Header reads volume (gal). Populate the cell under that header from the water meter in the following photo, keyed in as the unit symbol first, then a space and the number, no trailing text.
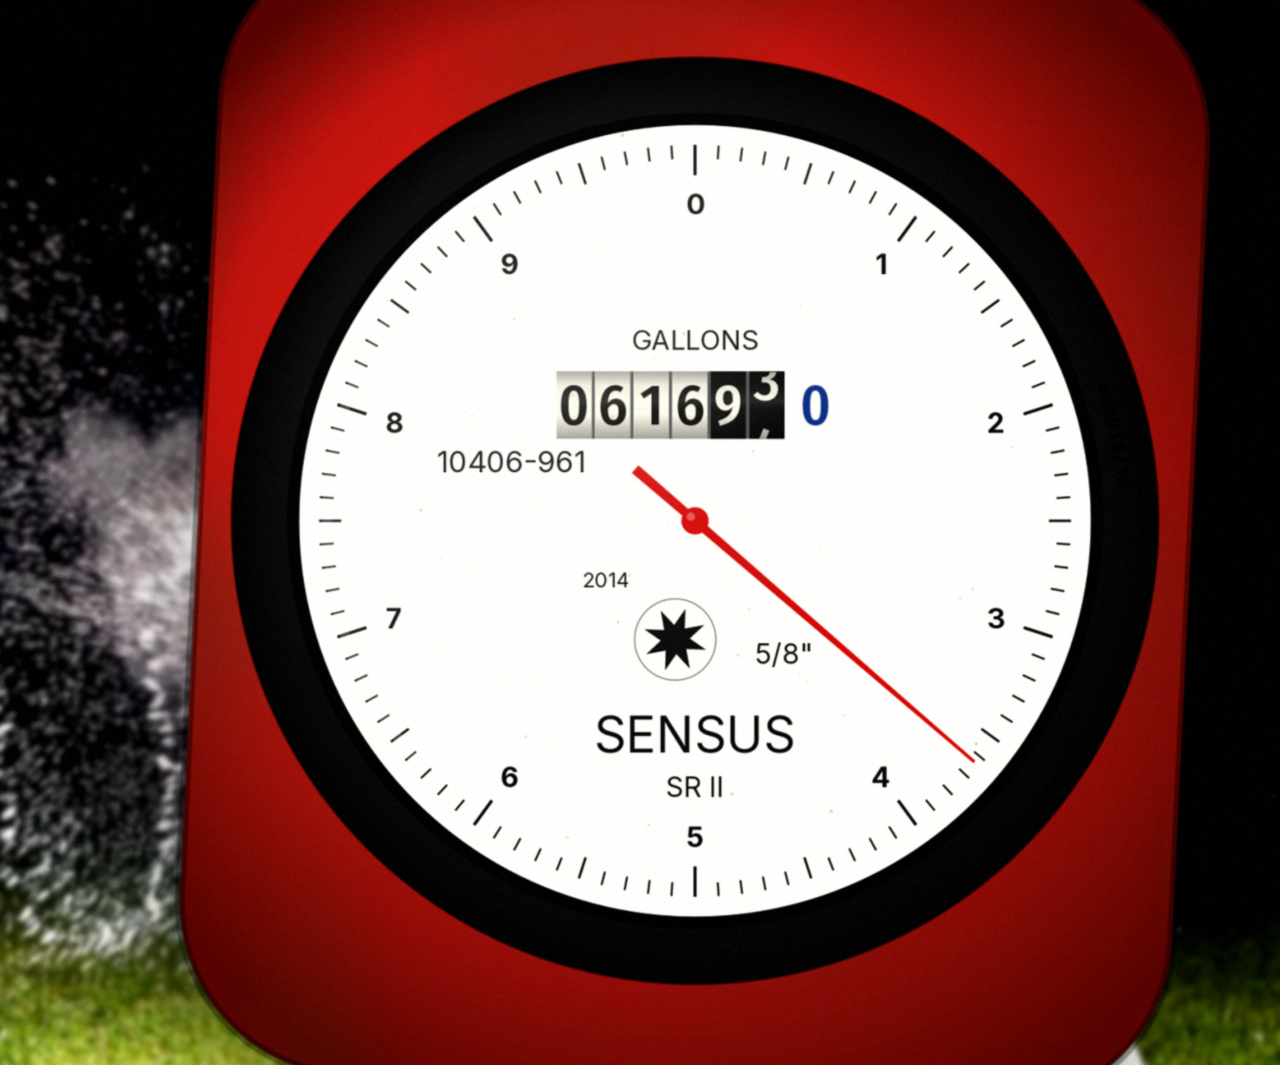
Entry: gal 616933.6
